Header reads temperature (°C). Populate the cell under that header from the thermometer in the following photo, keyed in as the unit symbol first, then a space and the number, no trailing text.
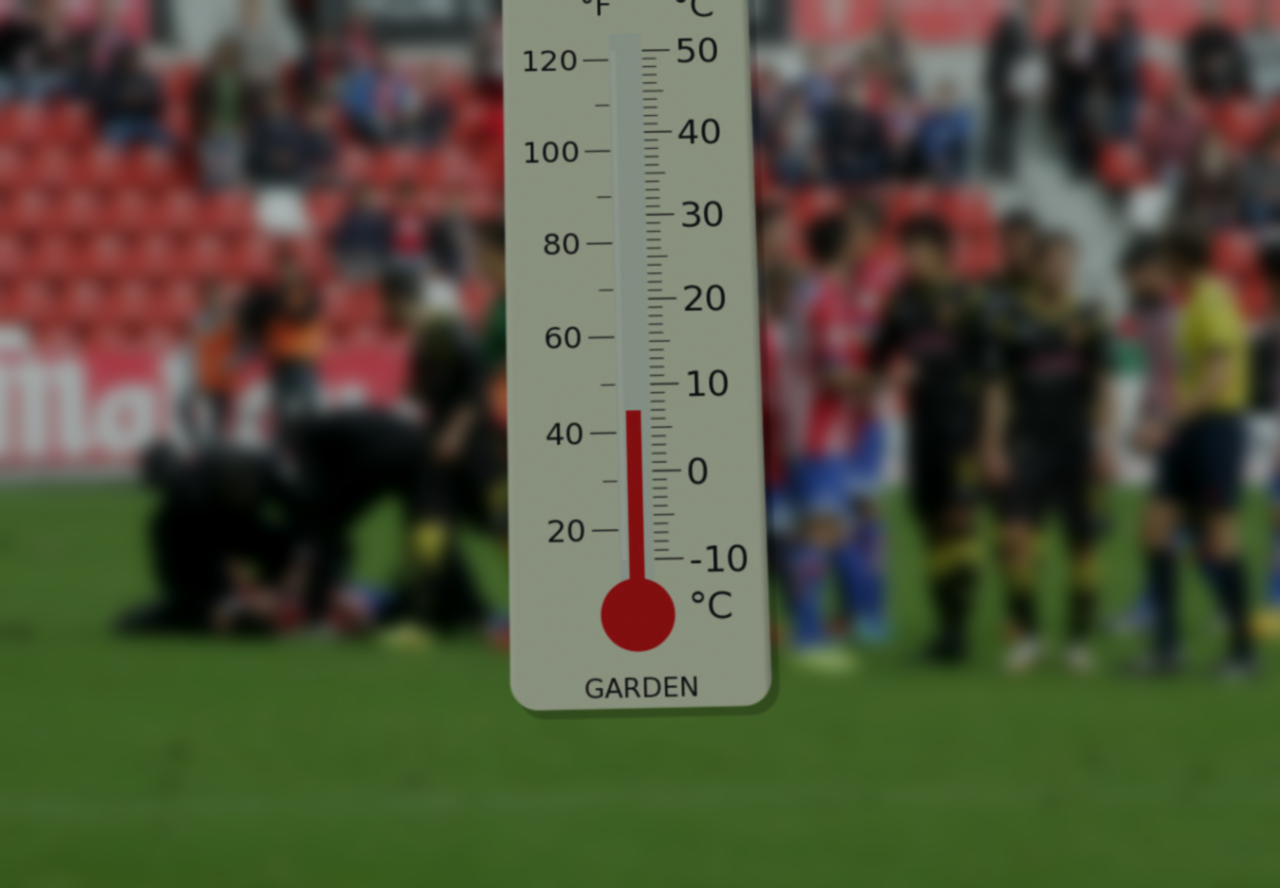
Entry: °C 7
